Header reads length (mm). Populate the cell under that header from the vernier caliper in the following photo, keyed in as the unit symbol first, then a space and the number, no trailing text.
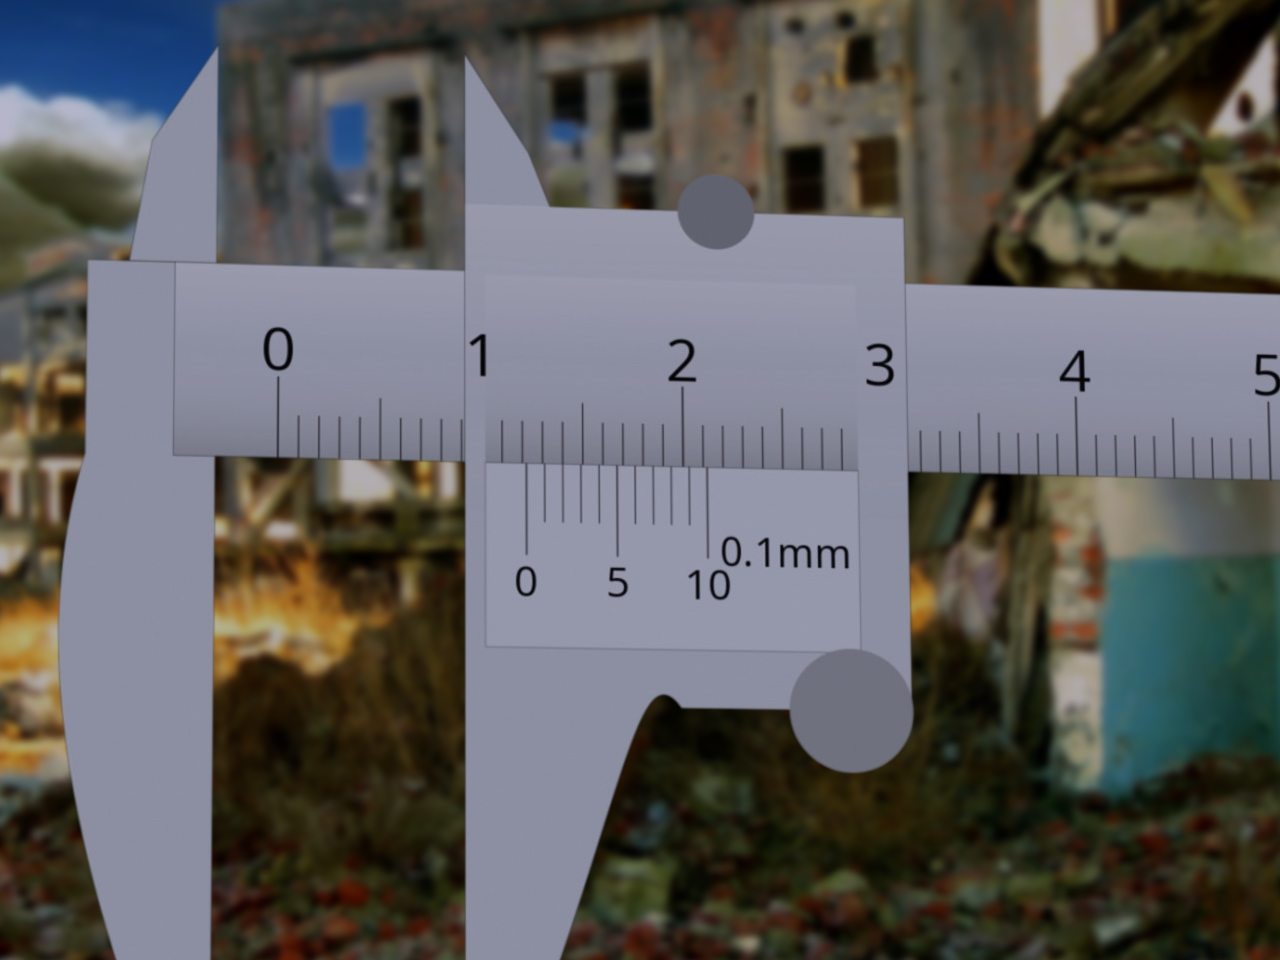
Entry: mm 12.2
